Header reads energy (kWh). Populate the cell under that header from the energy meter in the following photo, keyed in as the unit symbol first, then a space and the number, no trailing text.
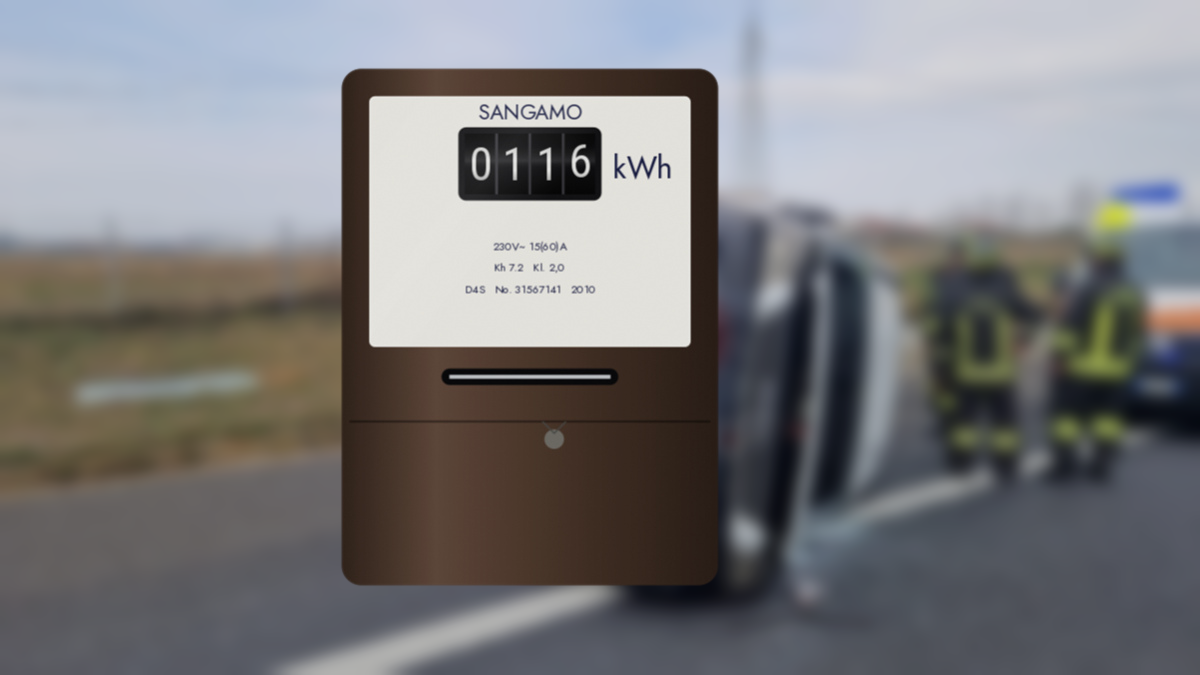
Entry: kWh 116
